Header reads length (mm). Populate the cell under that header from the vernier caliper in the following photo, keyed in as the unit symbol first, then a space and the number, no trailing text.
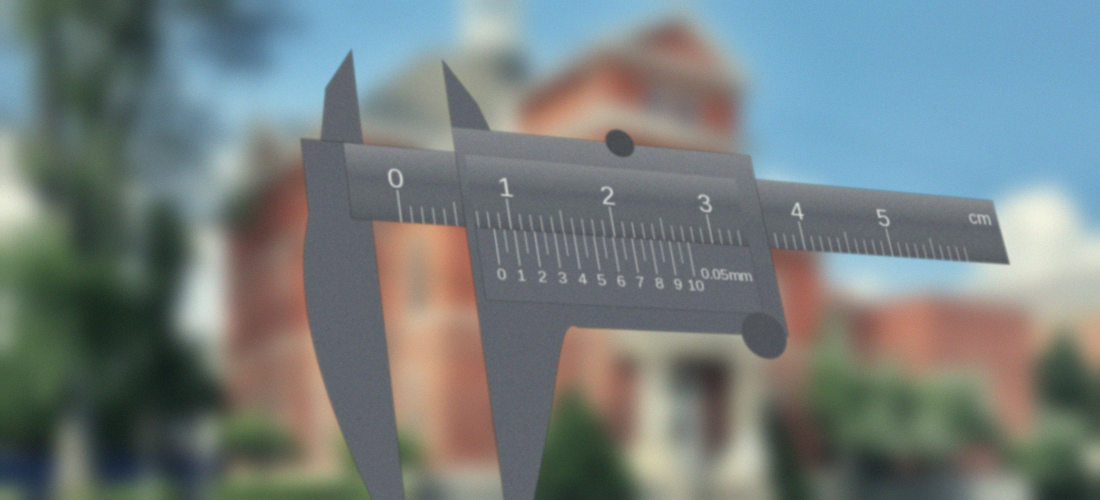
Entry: mm 8.4
